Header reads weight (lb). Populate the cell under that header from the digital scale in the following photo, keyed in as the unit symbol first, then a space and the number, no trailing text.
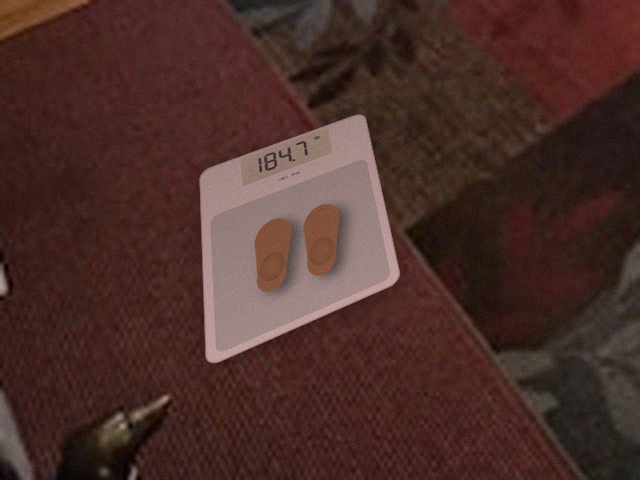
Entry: lb 184.7
